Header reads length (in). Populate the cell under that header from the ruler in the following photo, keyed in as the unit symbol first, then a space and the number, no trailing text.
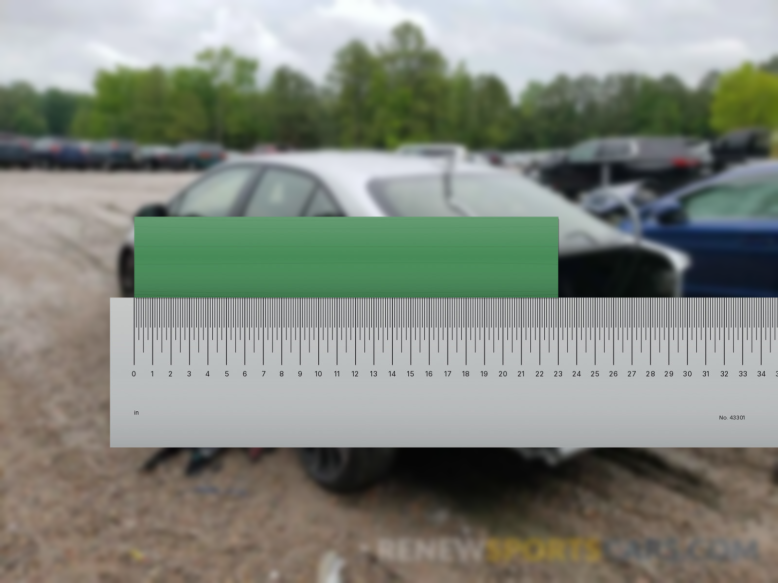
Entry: in 23
